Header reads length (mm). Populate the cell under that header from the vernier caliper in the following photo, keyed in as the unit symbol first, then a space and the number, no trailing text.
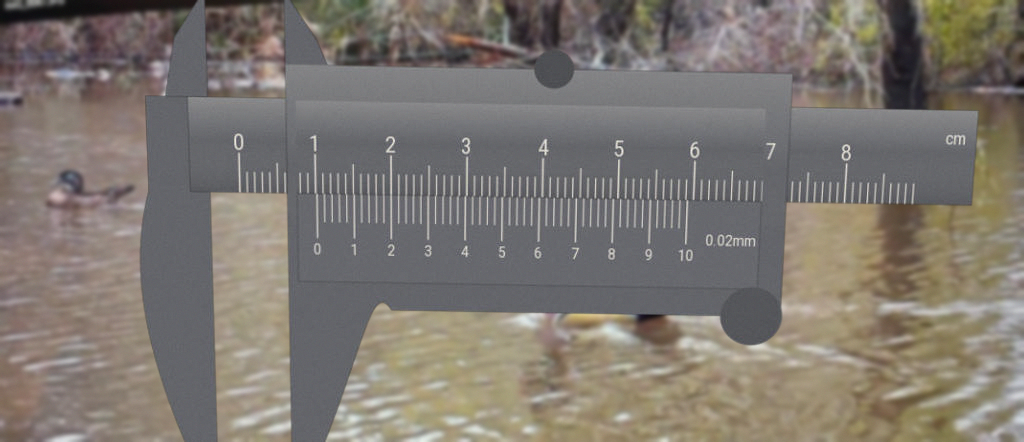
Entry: mm 10.2
